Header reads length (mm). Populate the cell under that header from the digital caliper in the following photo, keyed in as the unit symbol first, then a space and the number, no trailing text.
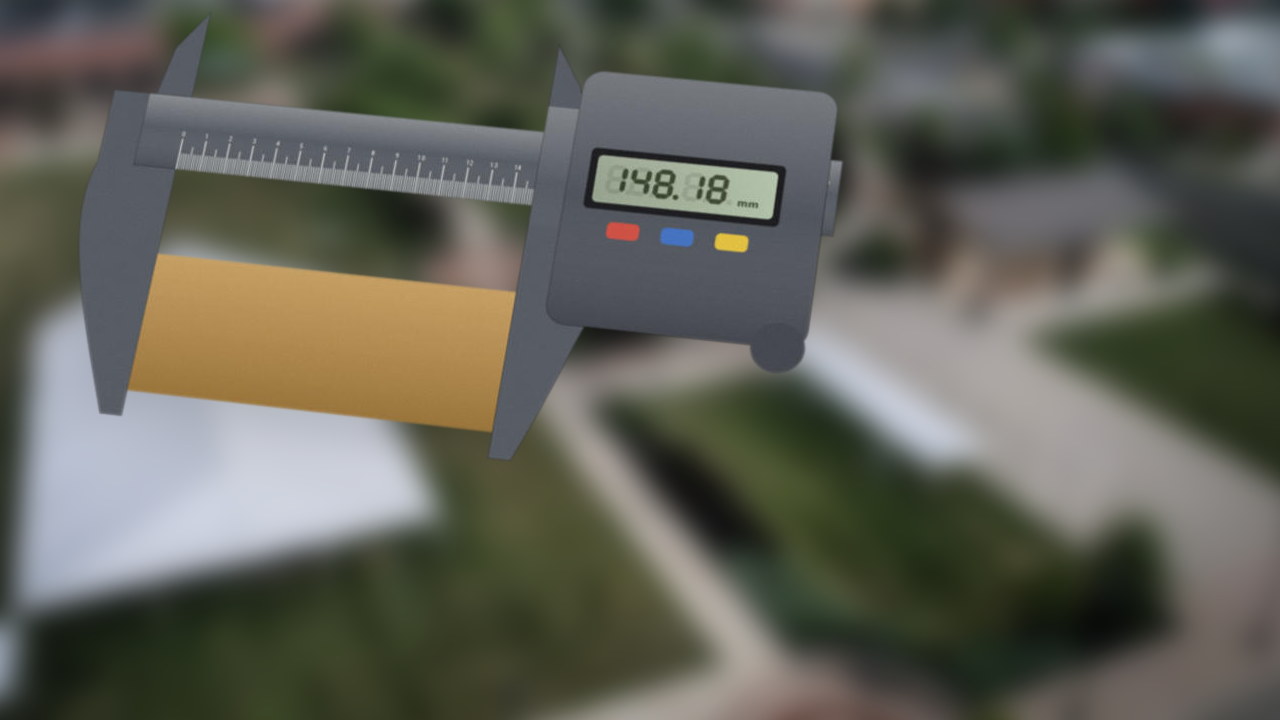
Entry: mm 148.18
